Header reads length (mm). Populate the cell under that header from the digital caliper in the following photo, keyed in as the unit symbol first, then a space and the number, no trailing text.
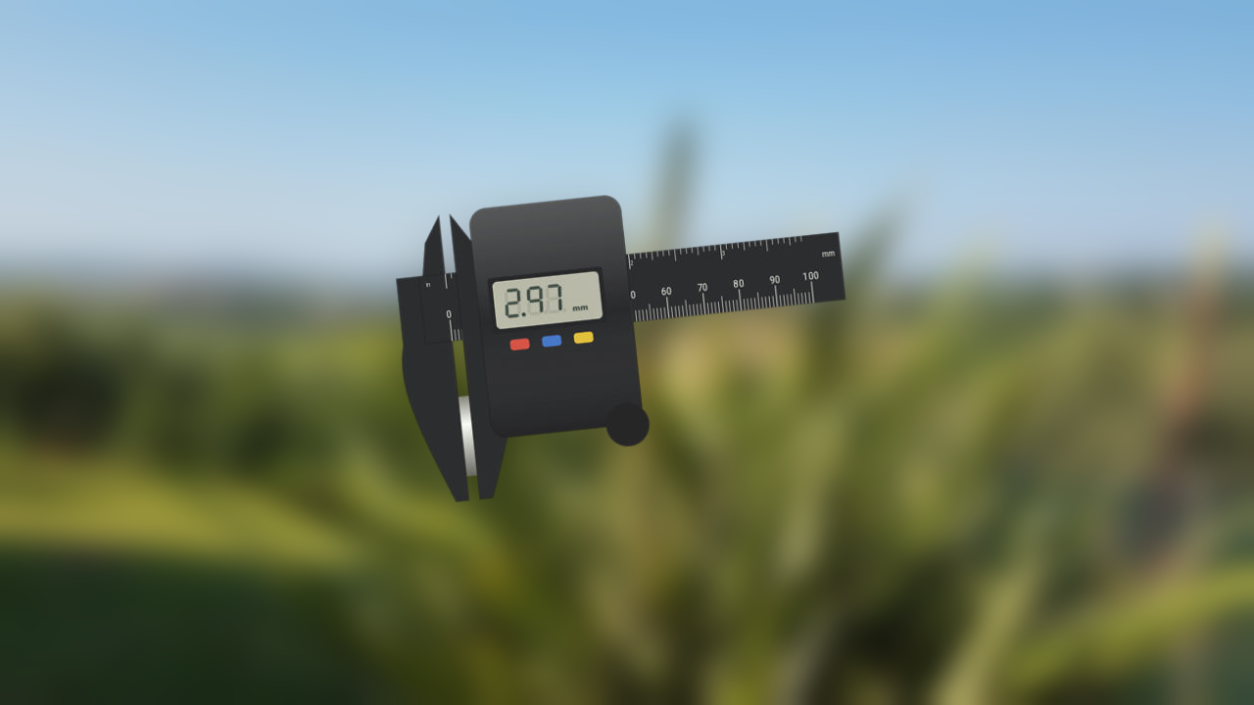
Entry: mm 2.97
